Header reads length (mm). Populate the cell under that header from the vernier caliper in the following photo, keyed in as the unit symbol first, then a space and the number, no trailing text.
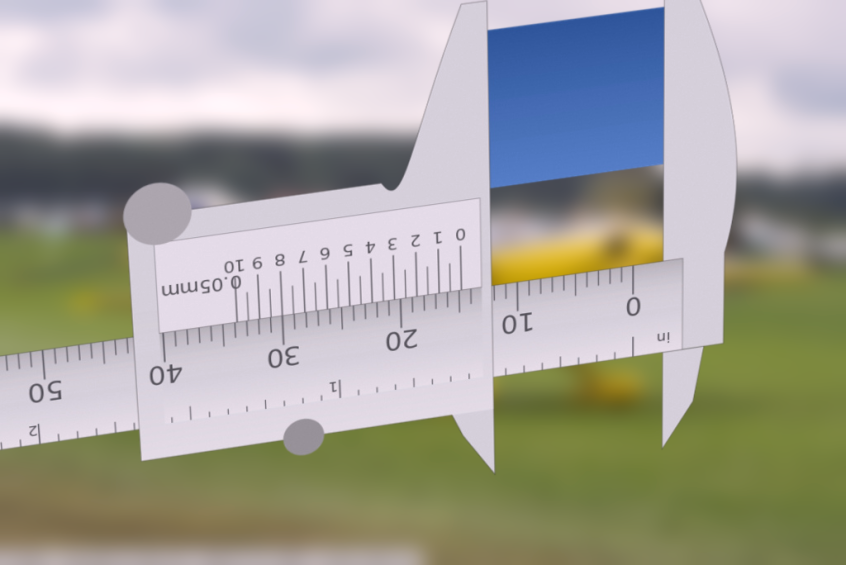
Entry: mm 14.8
